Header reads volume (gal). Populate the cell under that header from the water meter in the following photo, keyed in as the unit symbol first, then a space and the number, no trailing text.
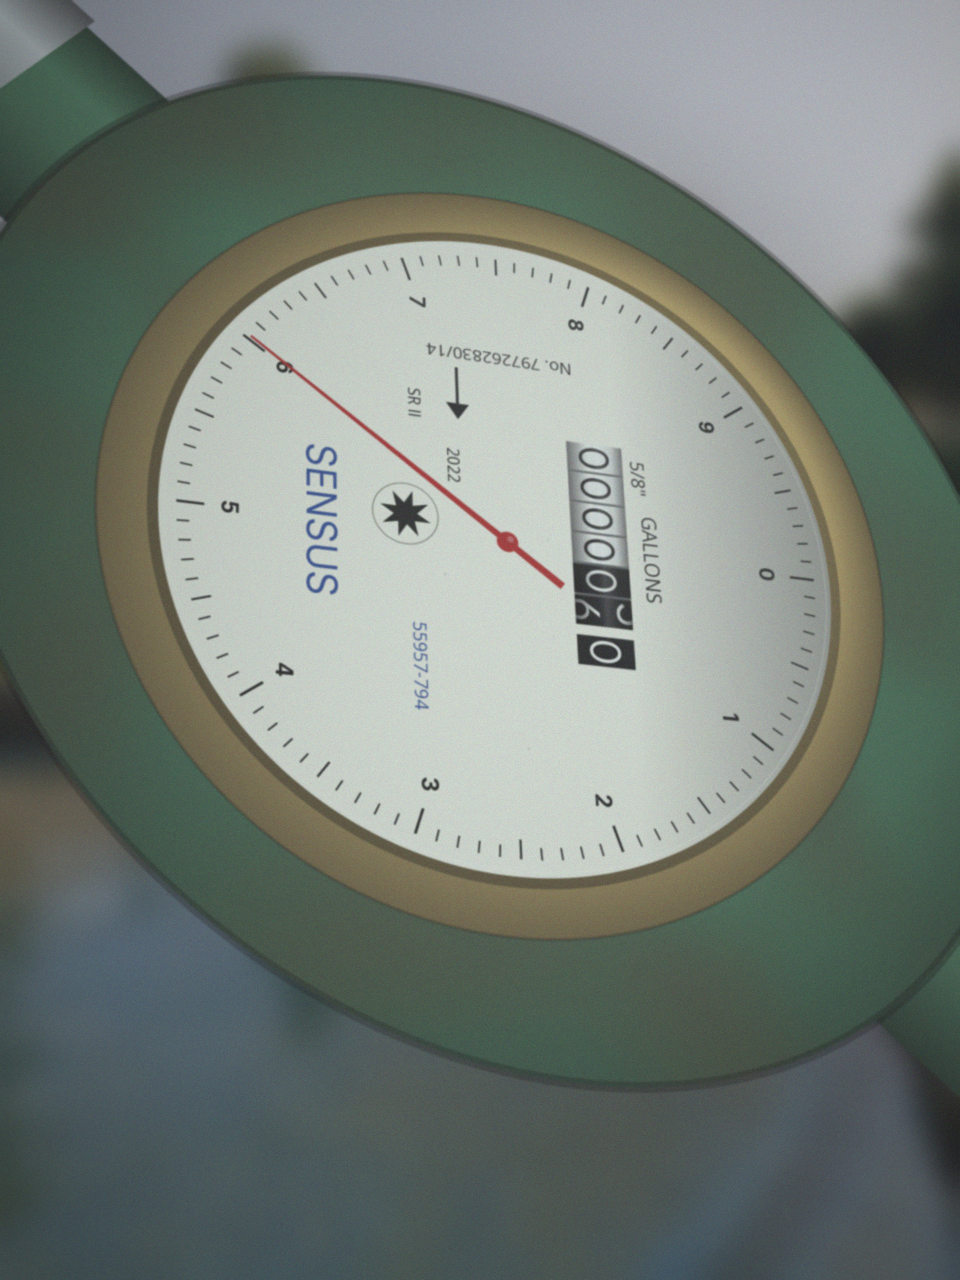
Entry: gal 56.0
